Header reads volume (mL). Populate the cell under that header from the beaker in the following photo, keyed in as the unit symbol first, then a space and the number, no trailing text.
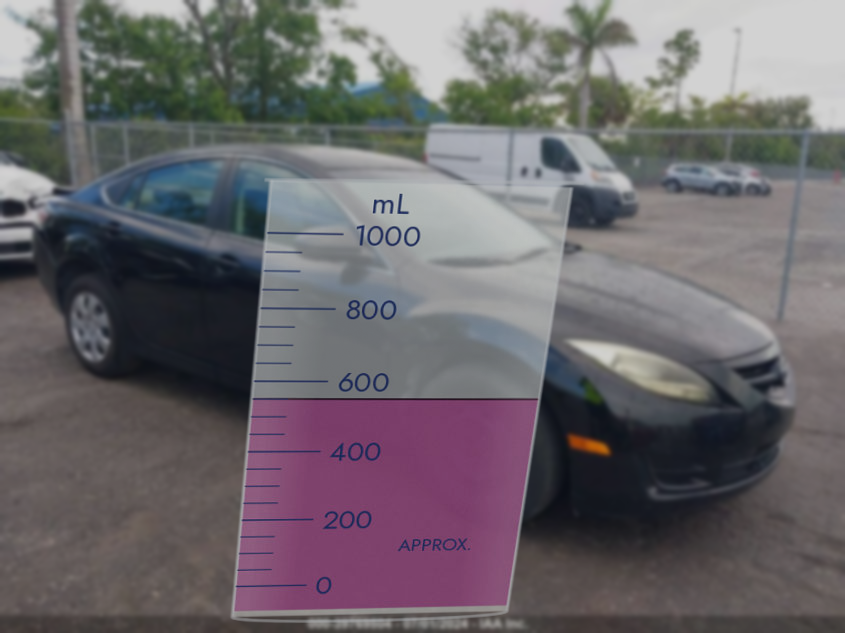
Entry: mL 550
